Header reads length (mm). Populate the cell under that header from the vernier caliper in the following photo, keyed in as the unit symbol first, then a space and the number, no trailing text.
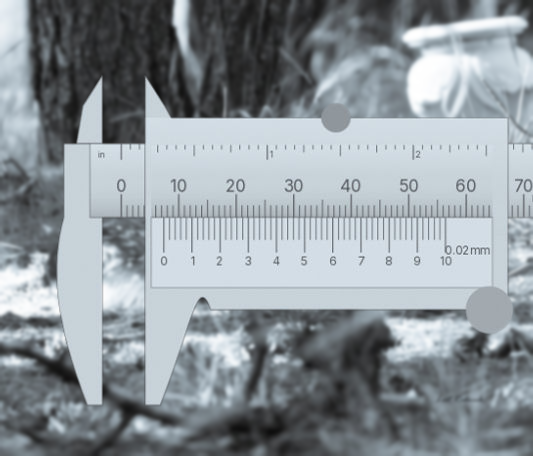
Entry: mm 7.4
